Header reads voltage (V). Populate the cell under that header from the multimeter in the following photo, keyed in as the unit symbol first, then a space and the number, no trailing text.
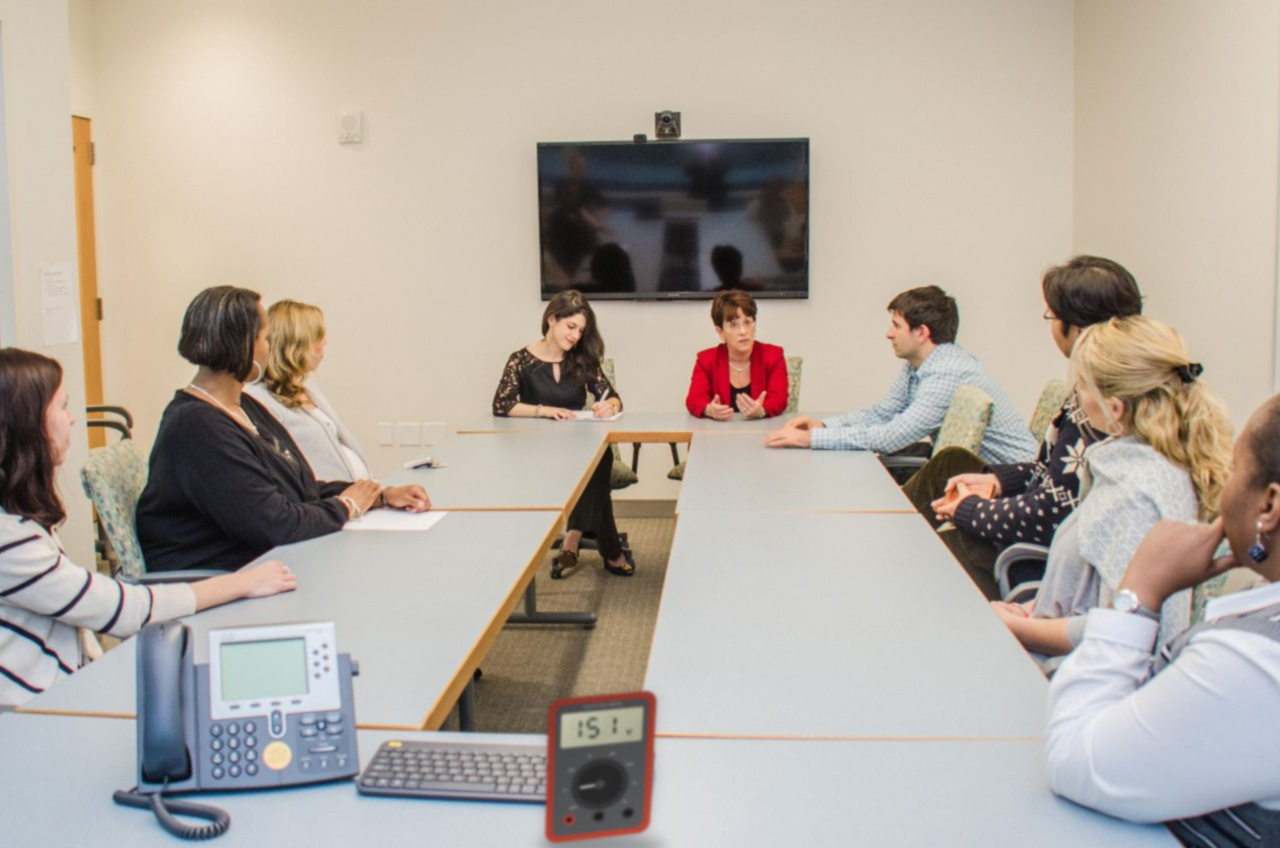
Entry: V 151
